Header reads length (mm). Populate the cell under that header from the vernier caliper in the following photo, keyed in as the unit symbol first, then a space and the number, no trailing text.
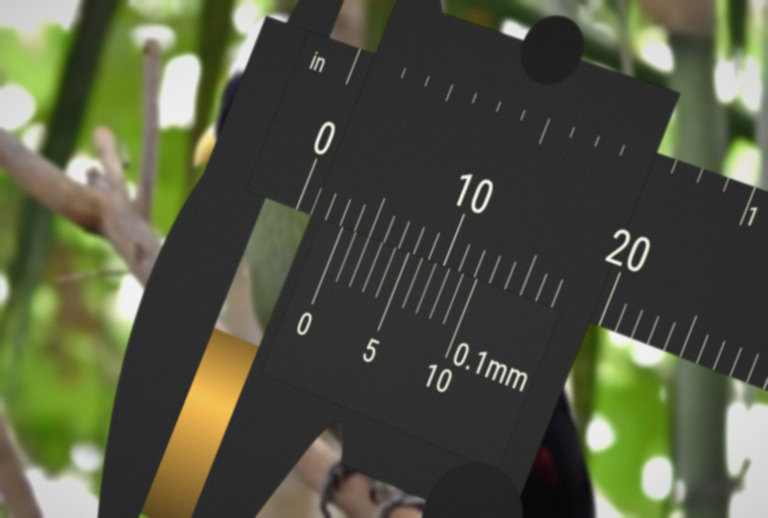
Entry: mm 3.2
